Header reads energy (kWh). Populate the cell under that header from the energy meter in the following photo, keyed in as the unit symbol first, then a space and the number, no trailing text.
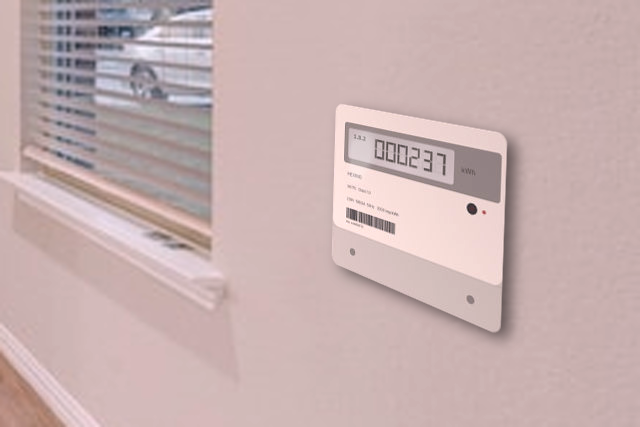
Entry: kWh 237
